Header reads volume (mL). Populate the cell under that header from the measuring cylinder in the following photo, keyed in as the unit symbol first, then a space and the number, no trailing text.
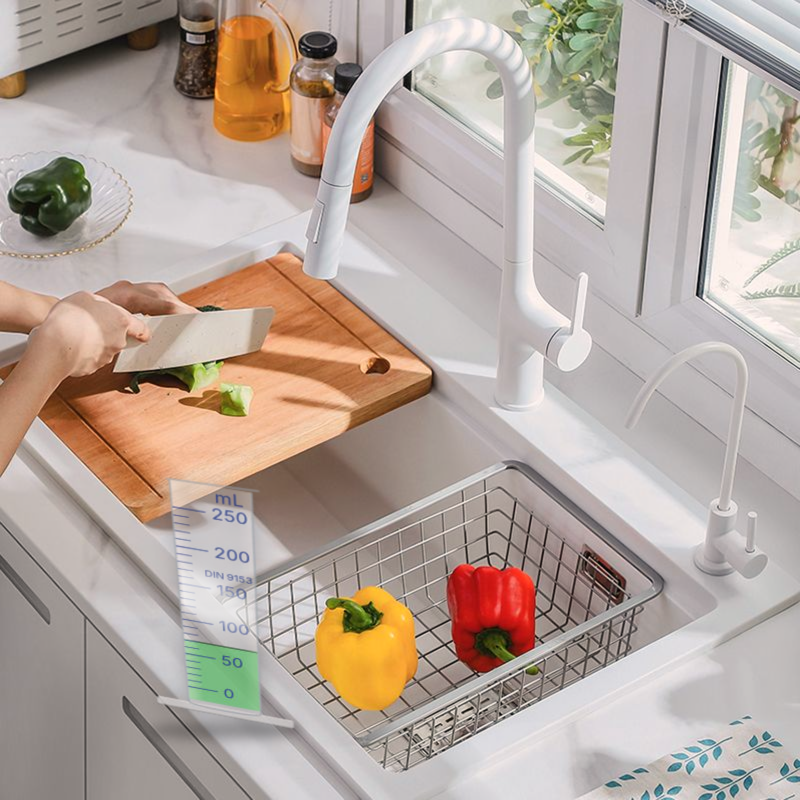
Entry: mL 70
